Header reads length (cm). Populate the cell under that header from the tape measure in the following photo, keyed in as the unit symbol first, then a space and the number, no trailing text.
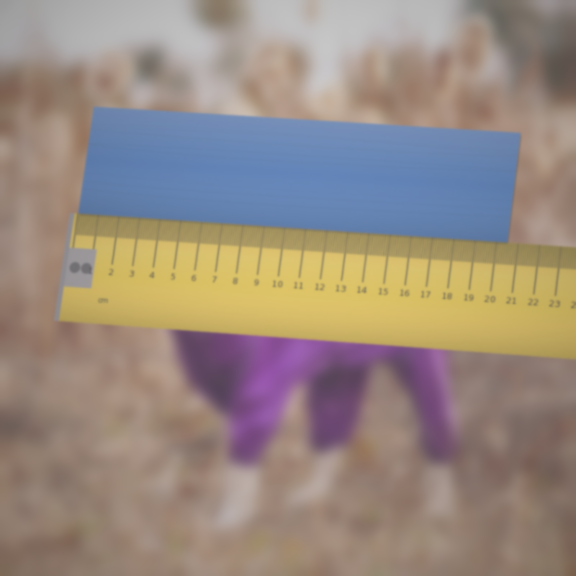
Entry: cm 20.5
